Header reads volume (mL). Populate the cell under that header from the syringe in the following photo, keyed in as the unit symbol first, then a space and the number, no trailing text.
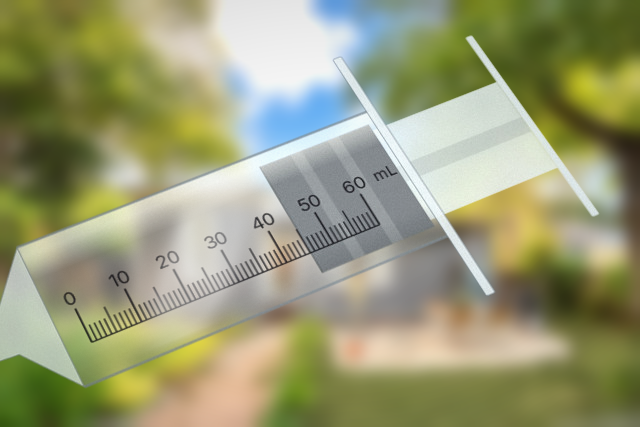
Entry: mL 45
